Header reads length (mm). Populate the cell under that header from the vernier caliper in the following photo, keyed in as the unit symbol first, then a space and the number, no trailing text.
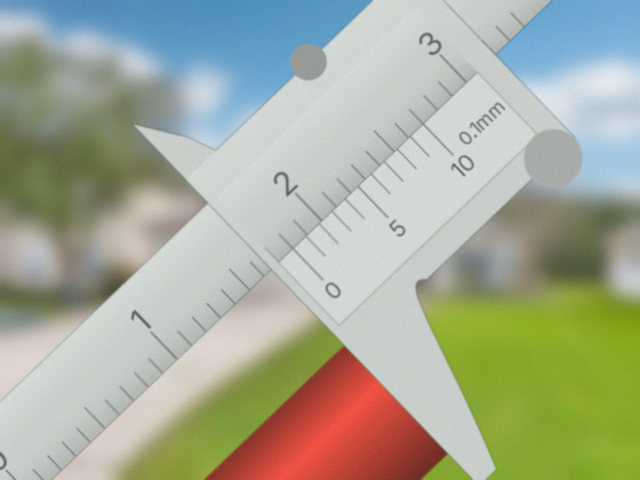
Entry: mm 18.0
